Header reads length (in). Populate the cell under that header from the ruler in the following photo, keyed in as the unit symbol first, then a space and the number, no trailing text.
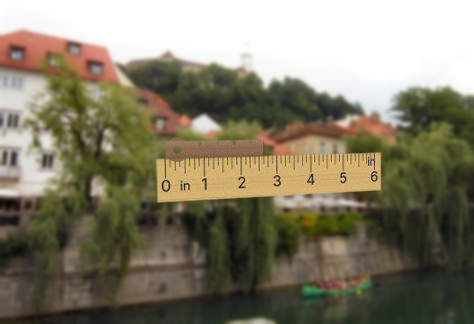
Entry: in 2.625
